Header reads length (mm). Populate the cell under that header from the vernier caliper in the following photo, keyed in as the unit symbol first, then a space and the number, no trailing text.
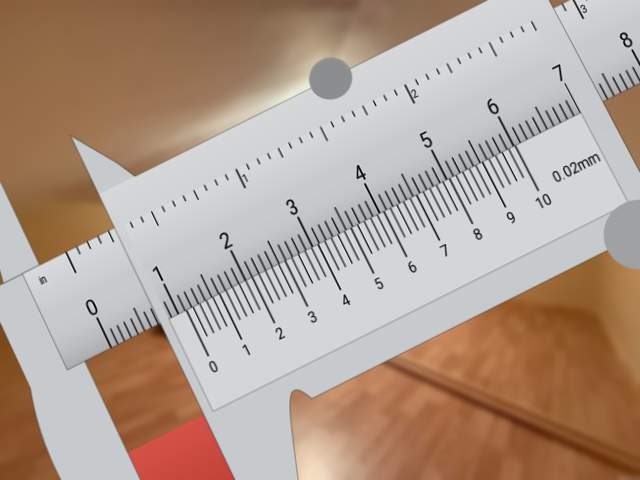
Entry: mm 11.2
